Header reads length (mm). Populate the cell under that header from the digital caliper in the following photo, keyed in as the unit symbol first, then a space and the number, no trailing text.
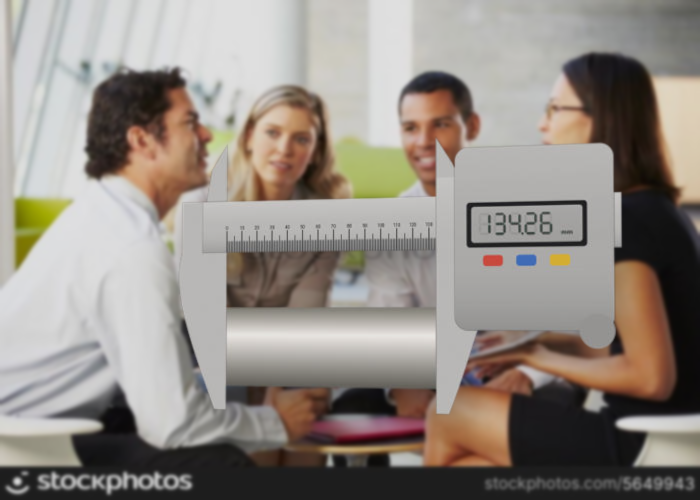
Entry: mm 134.26
